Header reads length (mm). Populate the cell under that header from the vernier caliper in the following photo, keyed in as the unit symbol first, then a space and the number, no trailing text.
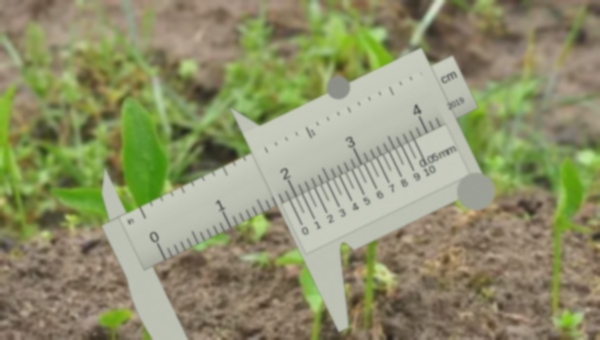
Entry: mm 19.0
